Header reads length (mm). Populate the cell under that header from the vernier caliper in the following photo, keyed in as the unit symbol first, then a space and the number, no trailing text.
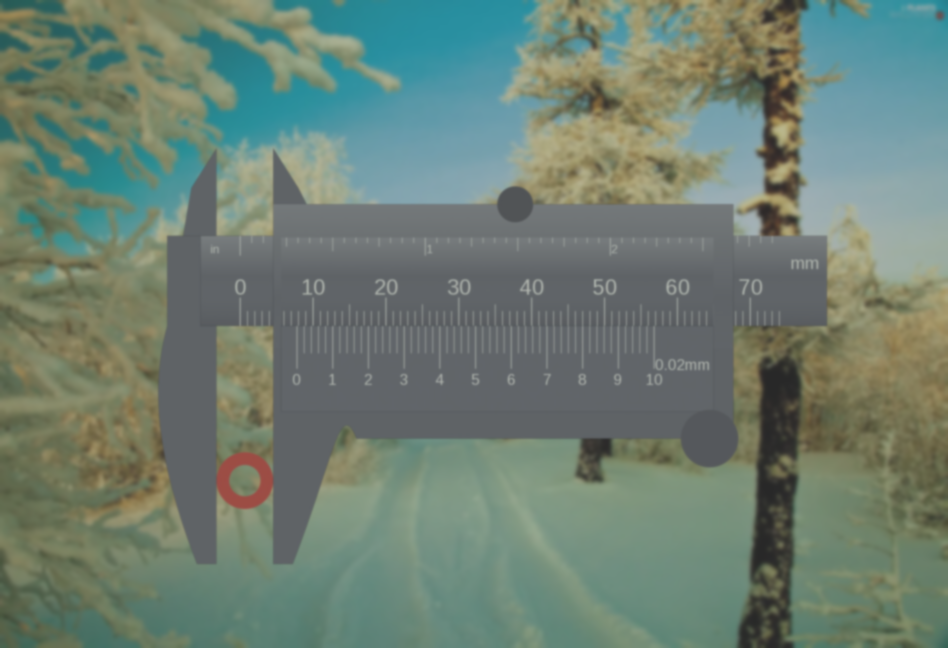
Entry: mm 7.8
